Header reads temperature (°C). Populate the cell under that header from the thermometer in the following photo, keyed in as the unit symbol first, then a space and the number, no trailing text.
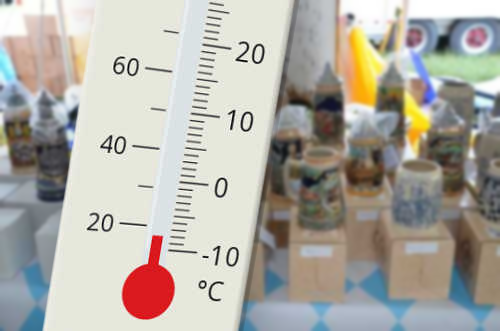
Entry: °C -8
